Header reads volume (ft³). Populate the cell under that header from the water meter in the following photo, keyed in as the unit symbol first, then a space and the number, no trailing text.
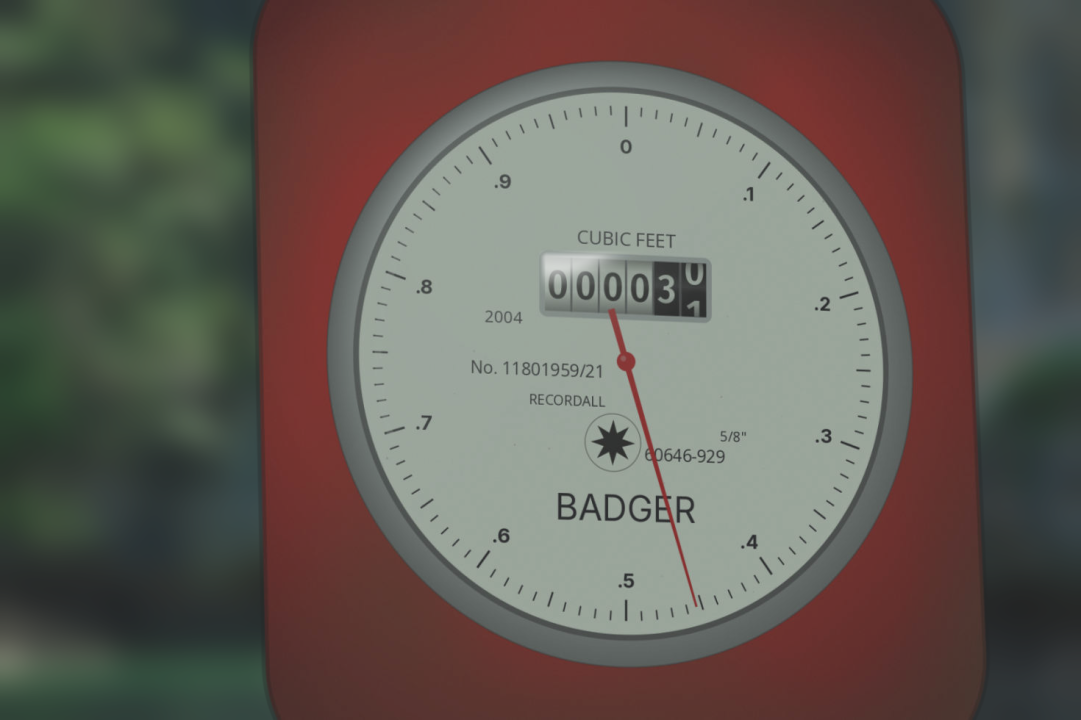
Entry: ft³ 30.45
